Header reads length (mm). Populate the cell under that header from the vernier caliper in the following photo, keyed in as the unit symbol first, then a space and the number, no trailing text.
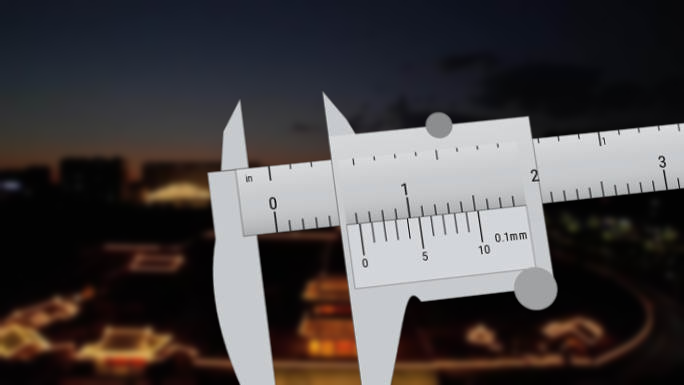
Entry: mm 6.2
